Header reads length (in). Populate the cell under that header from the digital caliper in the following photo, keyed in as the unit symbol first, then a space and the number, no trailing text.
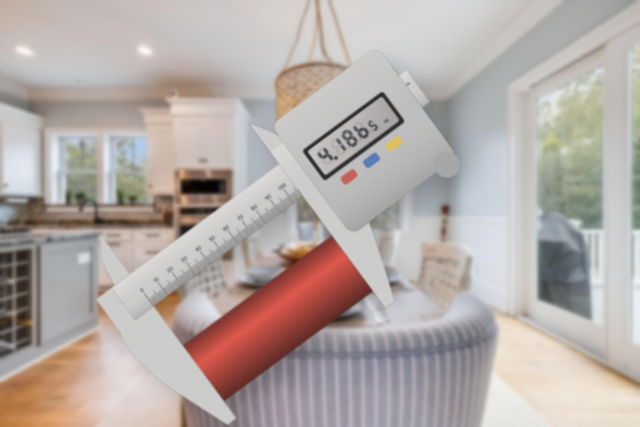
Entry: in 4.1865
